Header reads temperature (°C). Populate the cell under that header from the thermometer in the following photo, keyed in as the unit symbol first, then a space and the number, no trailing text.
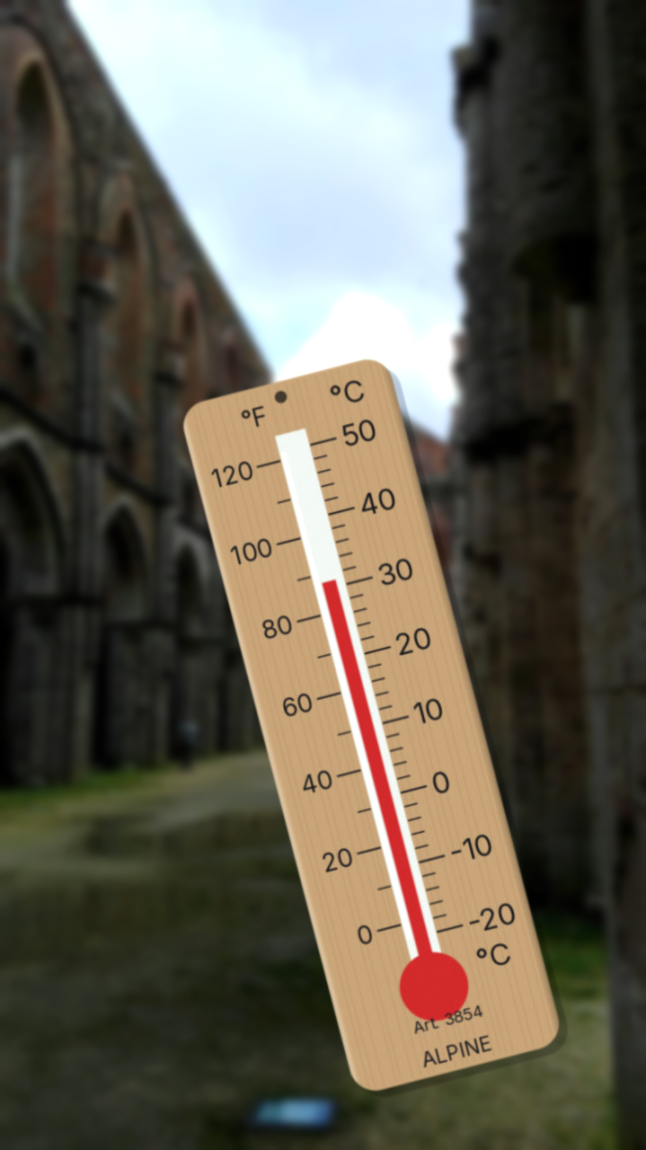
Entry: °C 31
